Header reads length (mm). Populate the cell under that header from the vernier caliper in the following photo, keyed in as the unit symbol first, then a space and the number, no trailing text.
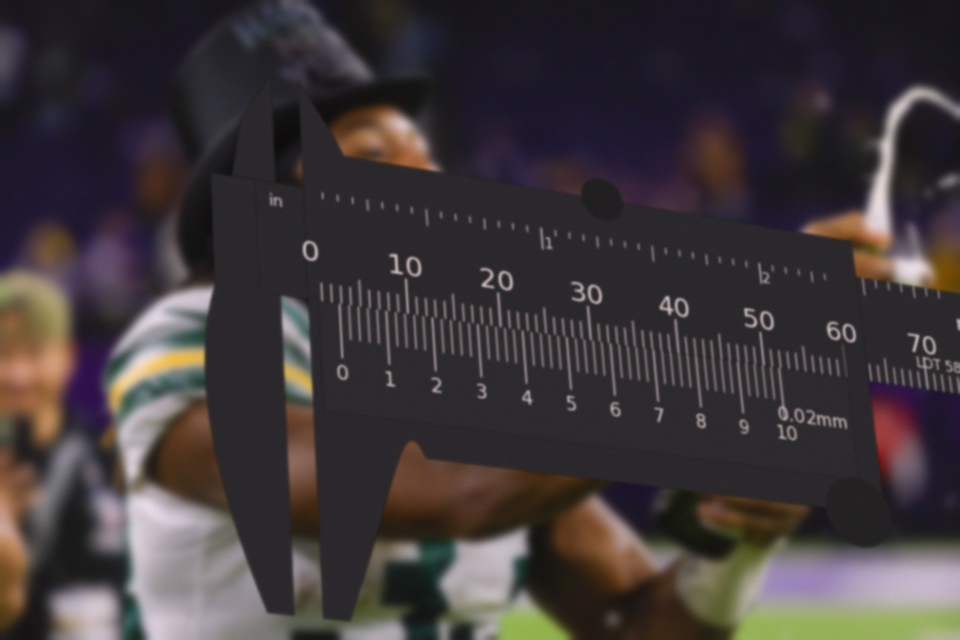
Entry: mm 2.8
